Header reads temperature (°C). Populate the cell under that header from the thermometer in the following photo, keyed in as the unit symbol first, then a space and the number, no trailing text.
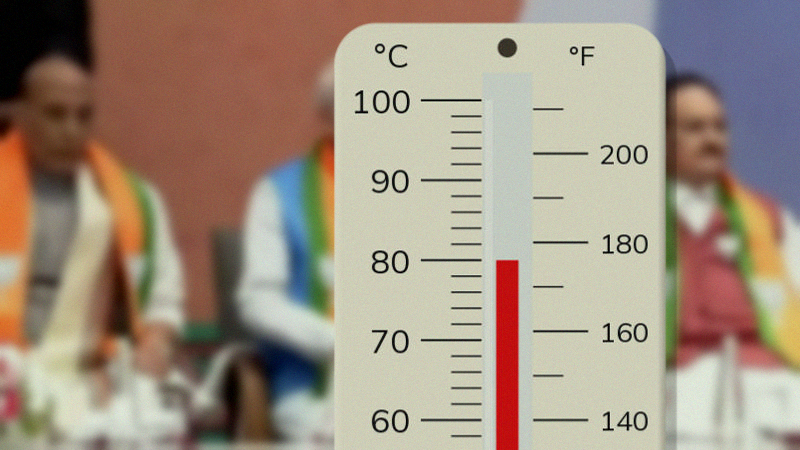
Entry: °C 80
